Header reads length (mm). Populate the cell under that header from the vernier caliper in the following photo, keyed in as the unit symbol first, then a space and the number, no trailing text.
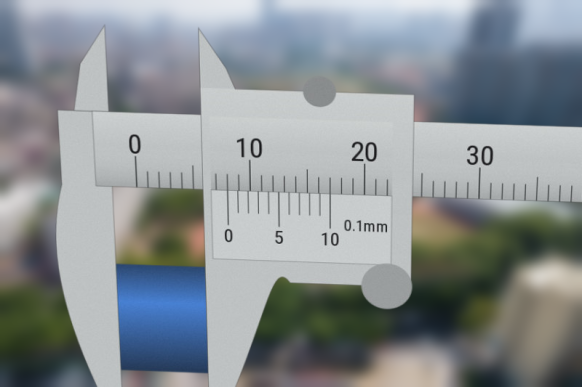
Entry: mm 8.0
